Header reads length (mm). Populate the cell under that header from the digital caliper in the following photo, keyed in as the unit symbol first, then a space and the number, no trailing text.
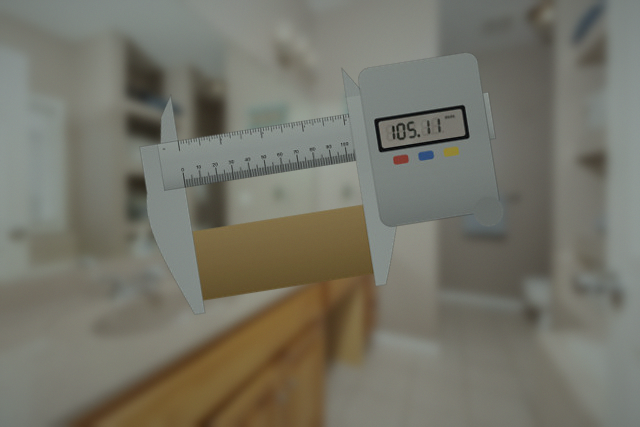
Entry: mm 105.11
